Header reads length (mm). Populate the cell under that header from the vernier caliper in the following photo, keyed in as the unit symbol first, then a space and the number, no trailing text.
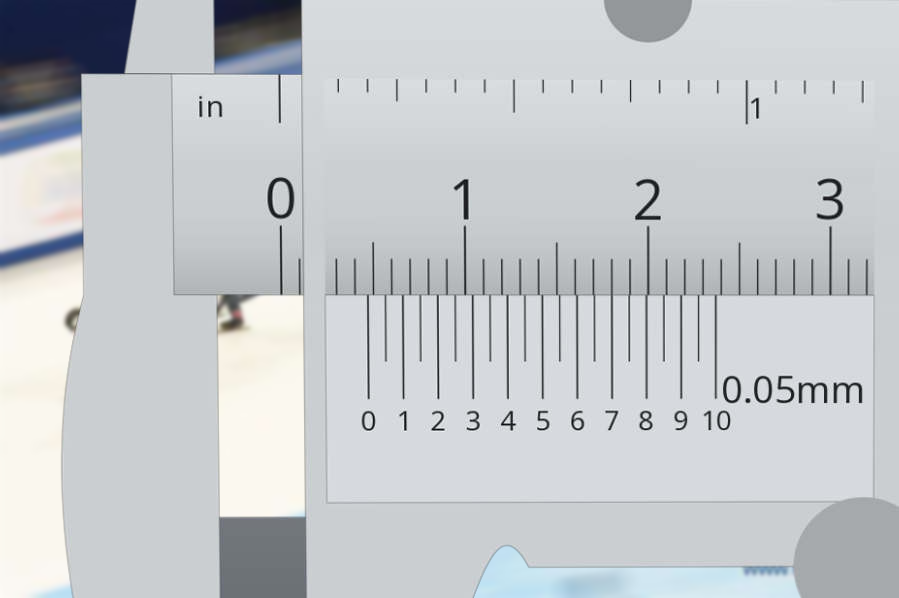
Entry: mm 4.7
